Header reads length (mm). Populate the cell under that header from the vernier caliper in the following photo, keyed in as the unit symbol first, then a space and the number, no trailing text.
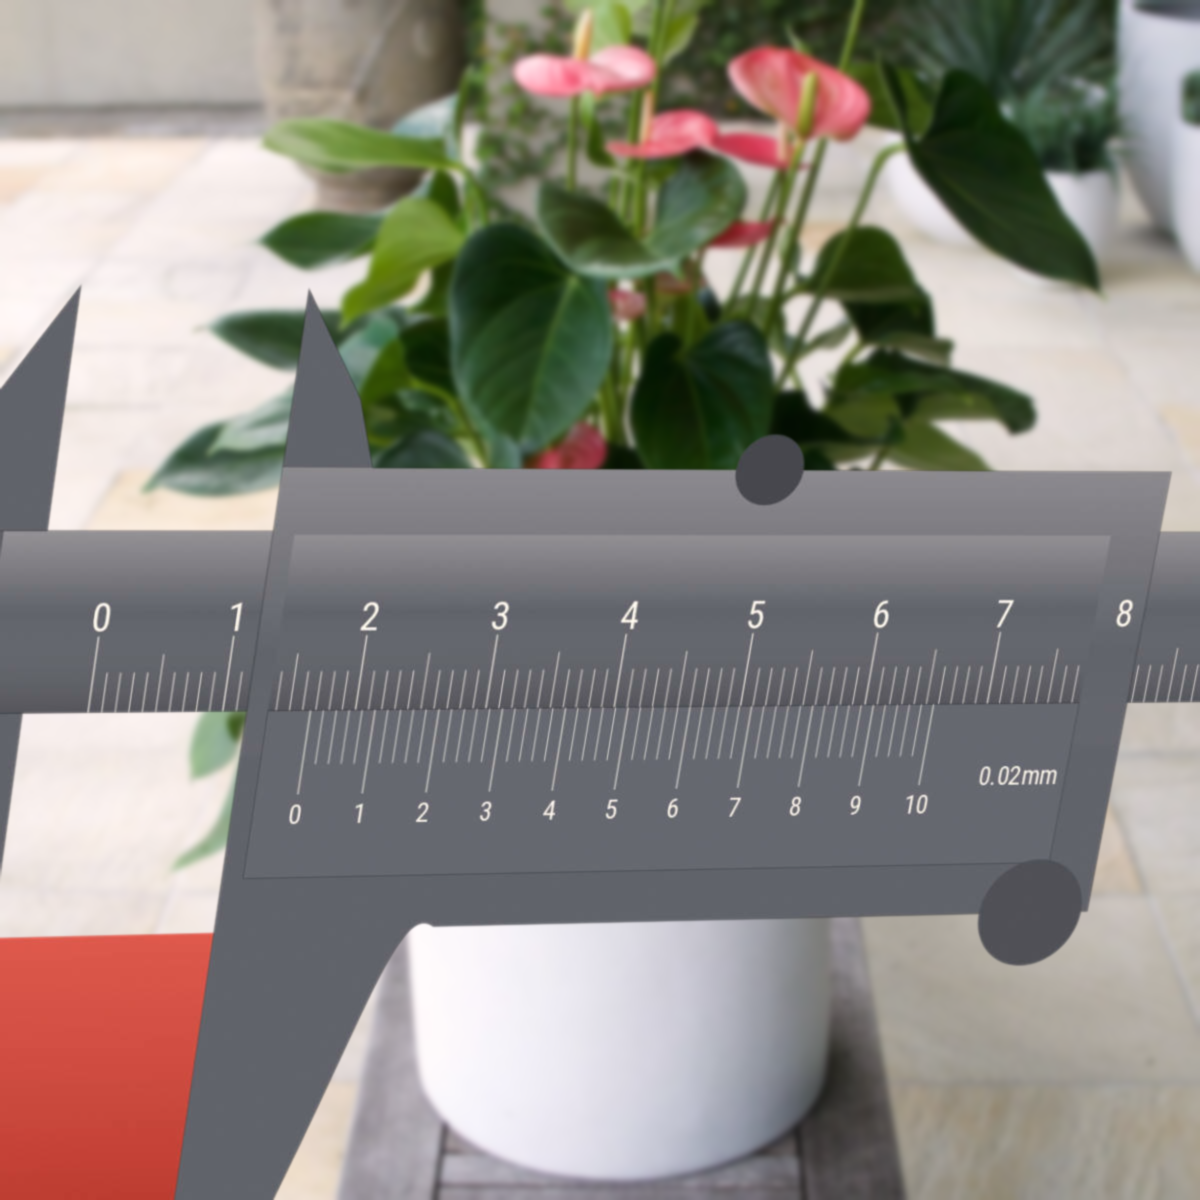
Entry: mm 16.6
